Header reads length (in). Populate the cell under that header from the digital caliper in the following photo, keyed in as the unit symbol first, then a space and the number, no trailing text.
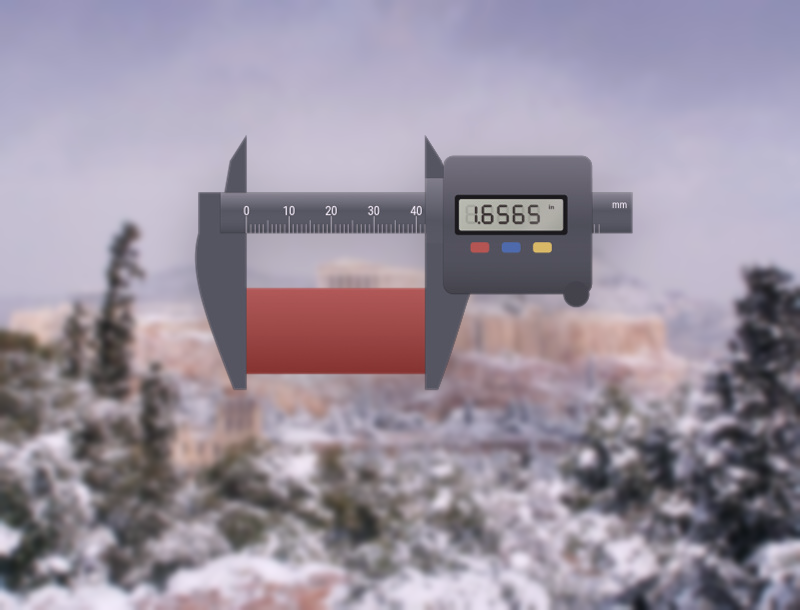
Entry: in 1.6565
